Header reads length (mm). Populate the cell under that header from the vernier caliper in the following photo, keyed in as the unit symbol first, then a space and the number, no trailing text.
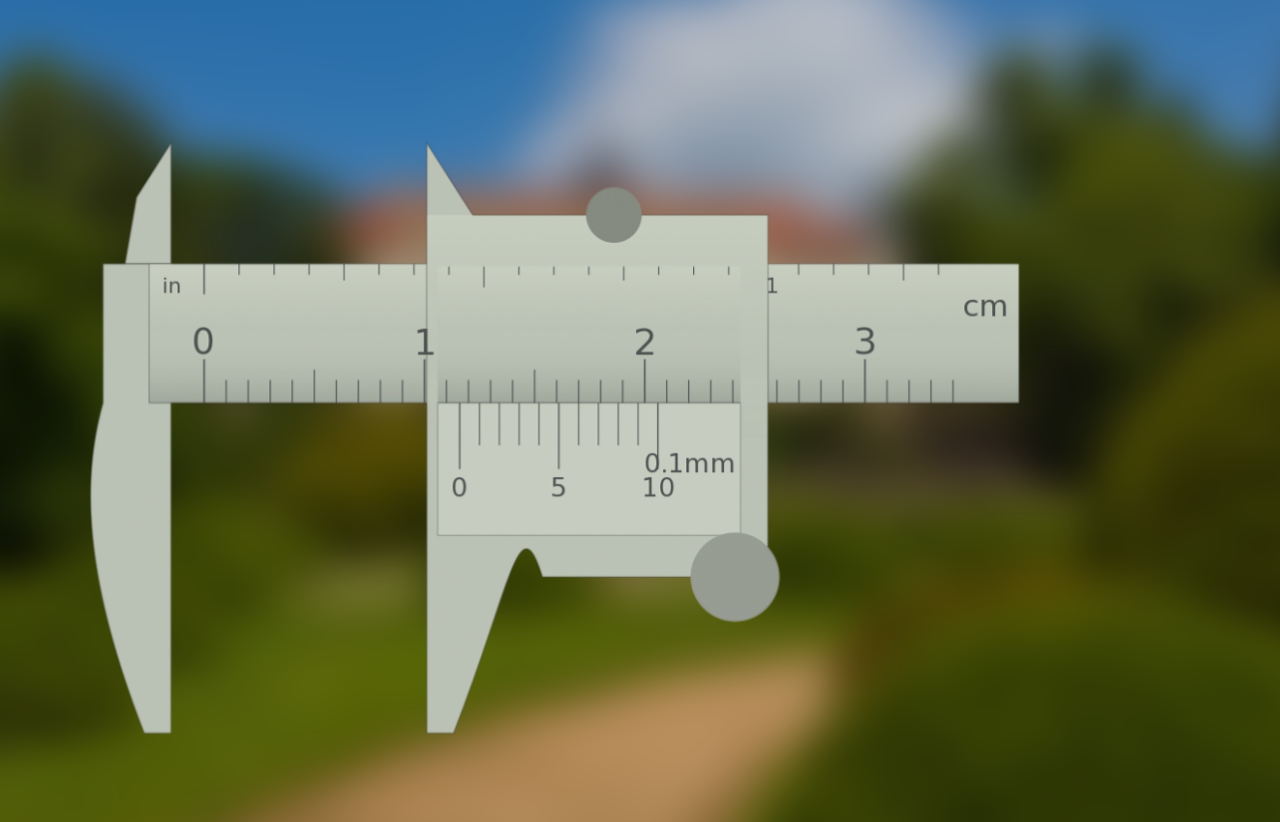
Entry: mm 11.6
